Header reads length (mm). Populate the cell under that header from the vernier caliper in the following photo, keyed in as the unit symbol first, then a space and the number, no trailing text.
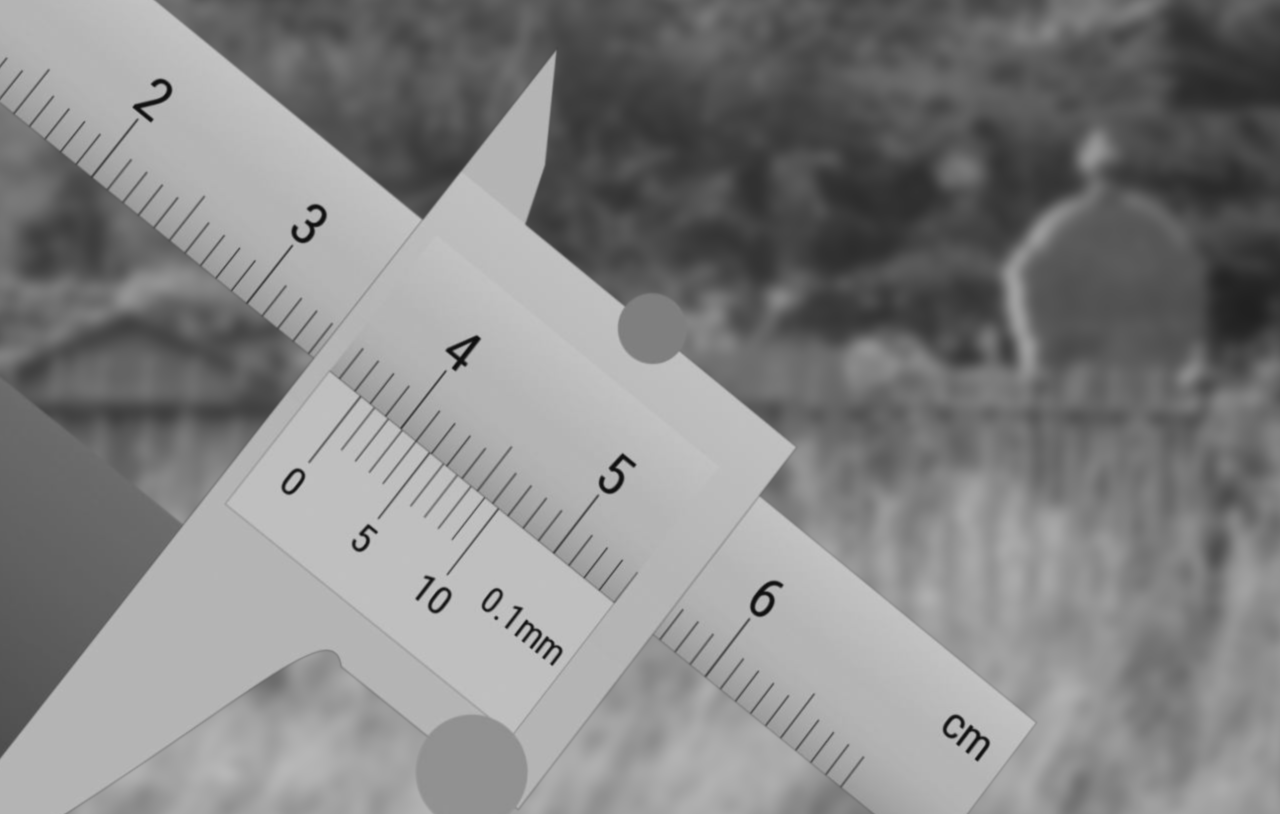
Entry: mm 37.4
